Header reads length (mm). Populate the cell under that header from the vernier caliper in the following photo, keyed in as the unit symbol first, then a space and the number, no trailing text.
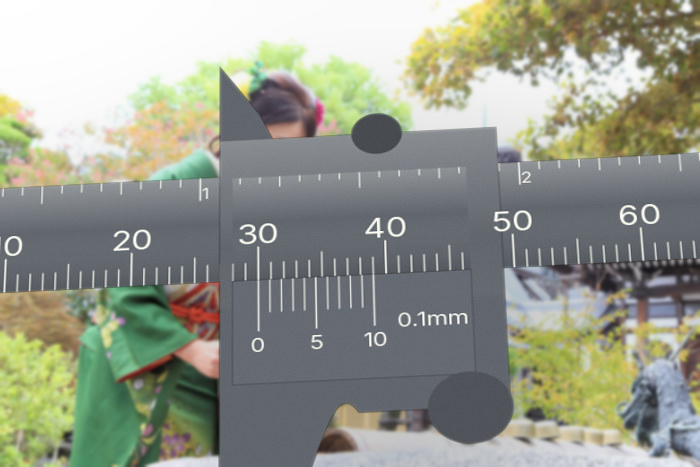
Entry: mm 30.0
